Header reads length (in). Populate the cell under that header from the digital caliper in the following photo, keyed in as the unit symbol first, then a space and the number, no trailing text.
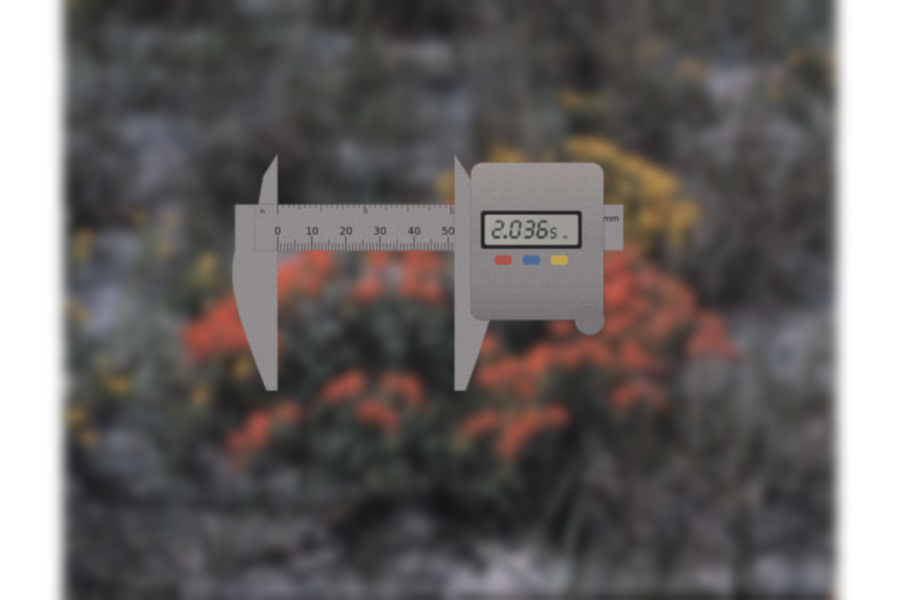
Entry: in 2.0365
